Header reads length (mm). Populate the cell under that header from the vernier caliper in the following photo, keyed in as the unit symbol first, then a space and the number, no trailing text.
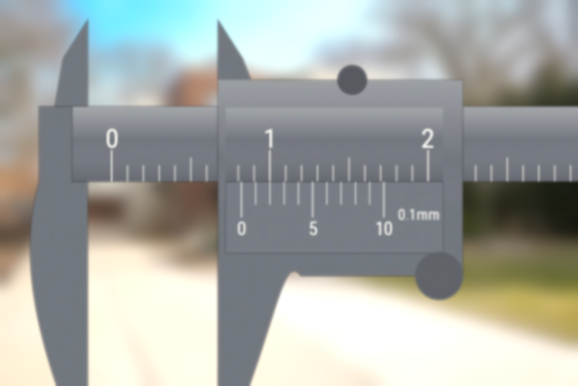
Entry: mm 8.2
